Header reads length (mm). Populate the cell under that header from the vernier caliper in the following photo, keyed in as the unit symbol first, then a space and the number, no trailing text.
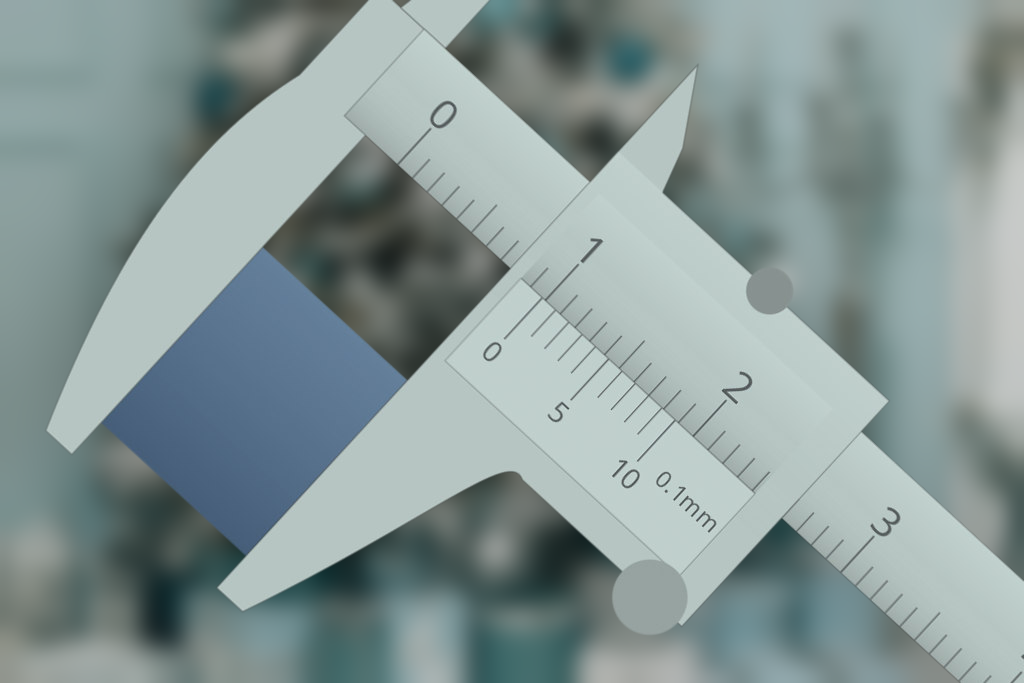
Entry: mm 9.8
